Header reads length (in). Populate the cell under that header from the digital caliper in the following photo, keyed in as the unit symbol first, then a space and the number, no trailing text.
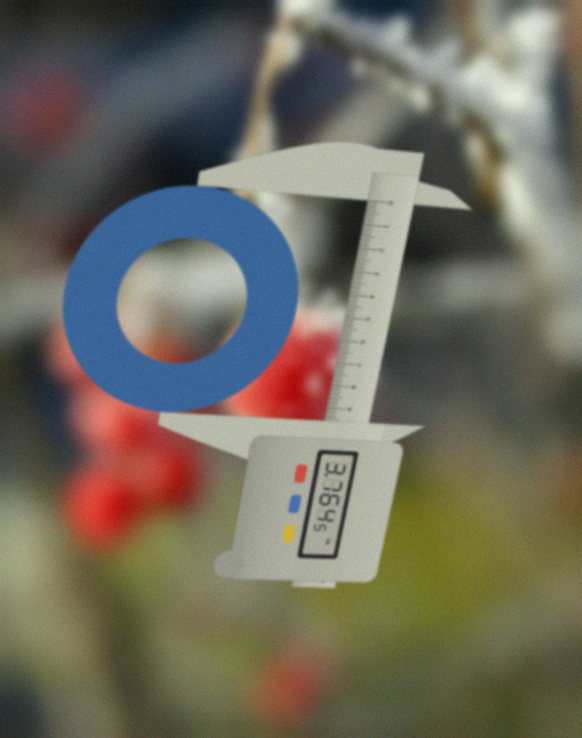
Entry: in 3.7645
